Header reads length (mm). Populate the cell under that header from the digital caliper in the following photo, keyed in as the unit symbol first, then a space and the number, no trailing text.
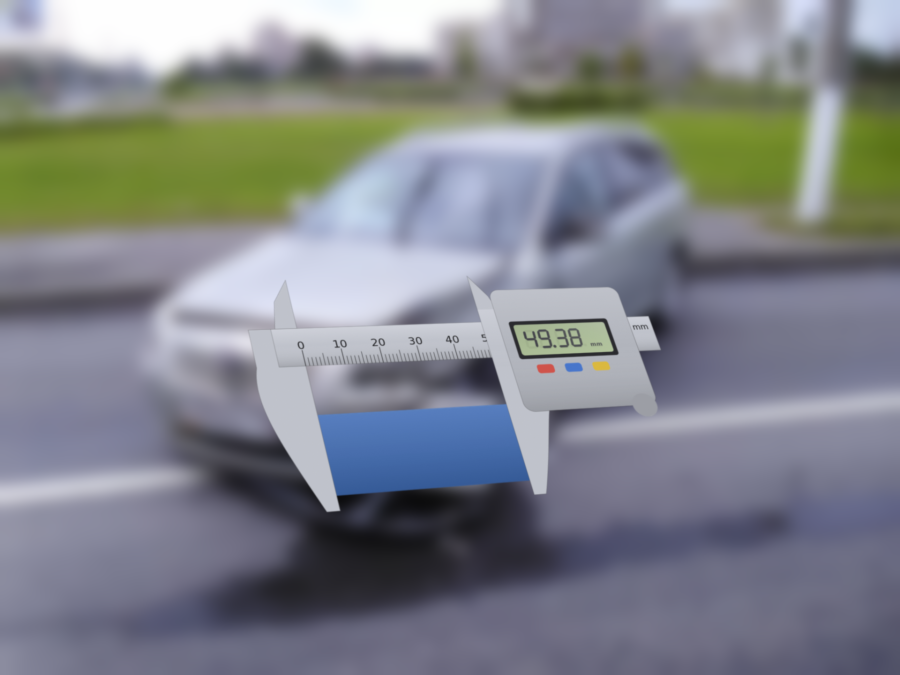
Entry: mm 49.38
